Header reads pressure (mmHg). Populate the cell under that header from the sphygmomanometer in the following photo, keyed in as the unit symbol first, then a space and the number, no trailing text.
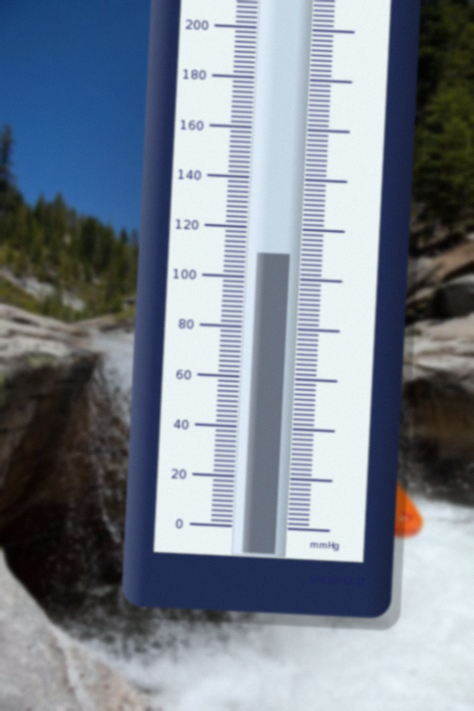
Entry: mmHg 110
